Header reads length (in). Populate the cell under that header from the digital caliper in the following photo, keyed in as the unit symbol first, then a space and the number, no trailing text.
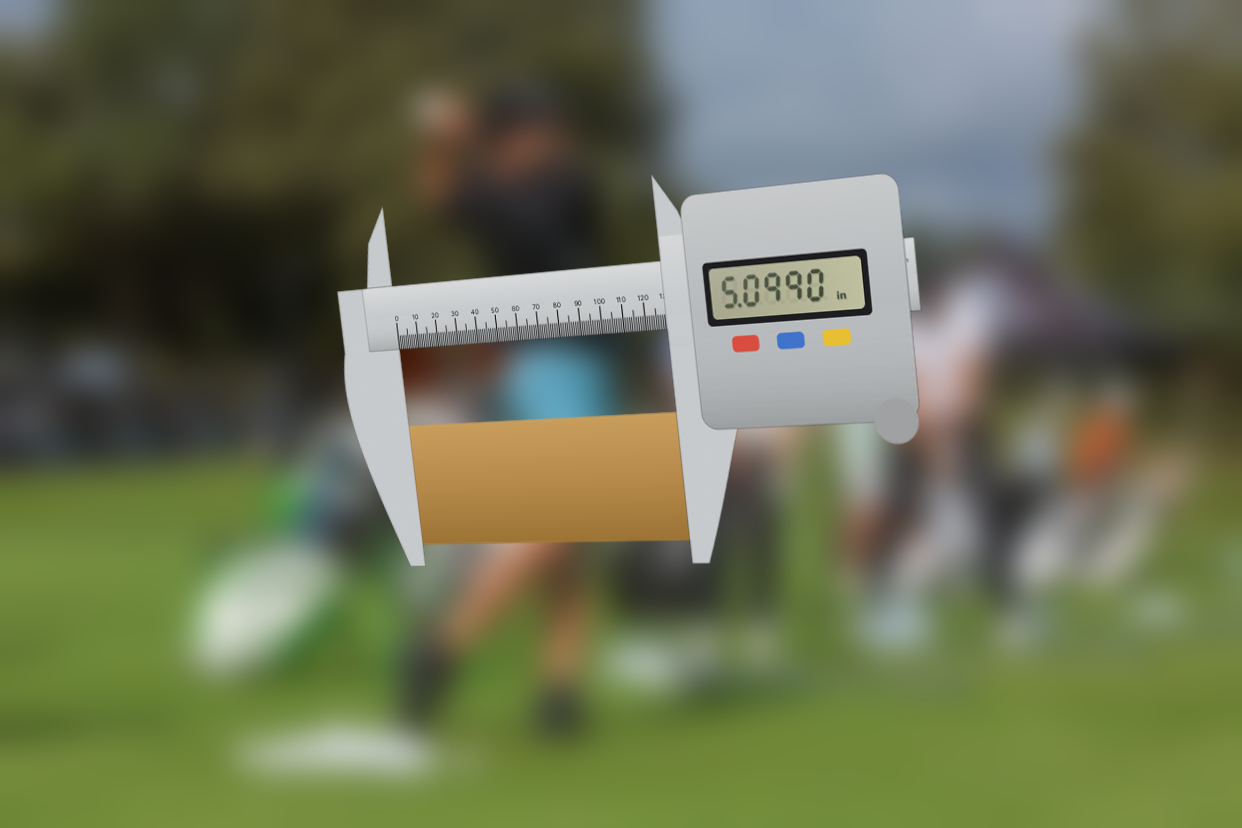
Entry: in 5.0990
